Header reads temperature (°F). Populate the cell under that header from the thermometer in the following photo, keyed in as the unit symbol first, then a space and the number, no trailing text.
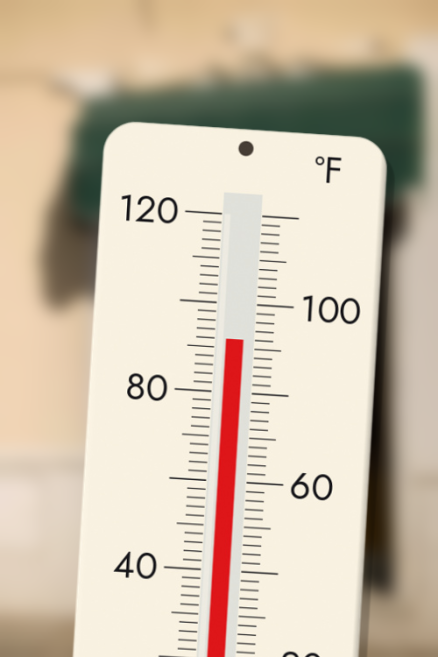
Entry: °F 92
